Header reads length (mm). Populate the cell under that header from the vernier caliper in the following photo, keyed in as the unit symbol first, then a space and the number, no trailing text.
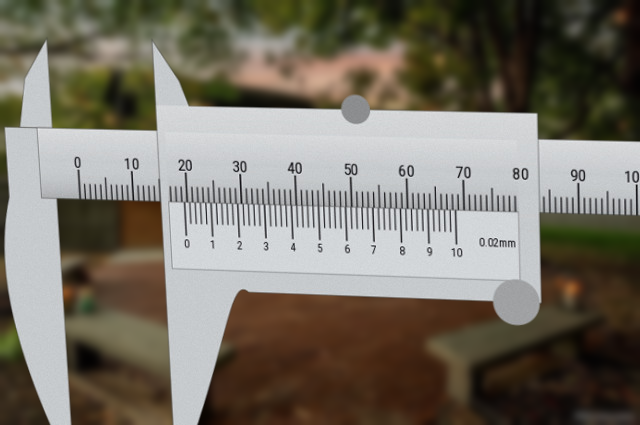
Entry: mm 19.5
